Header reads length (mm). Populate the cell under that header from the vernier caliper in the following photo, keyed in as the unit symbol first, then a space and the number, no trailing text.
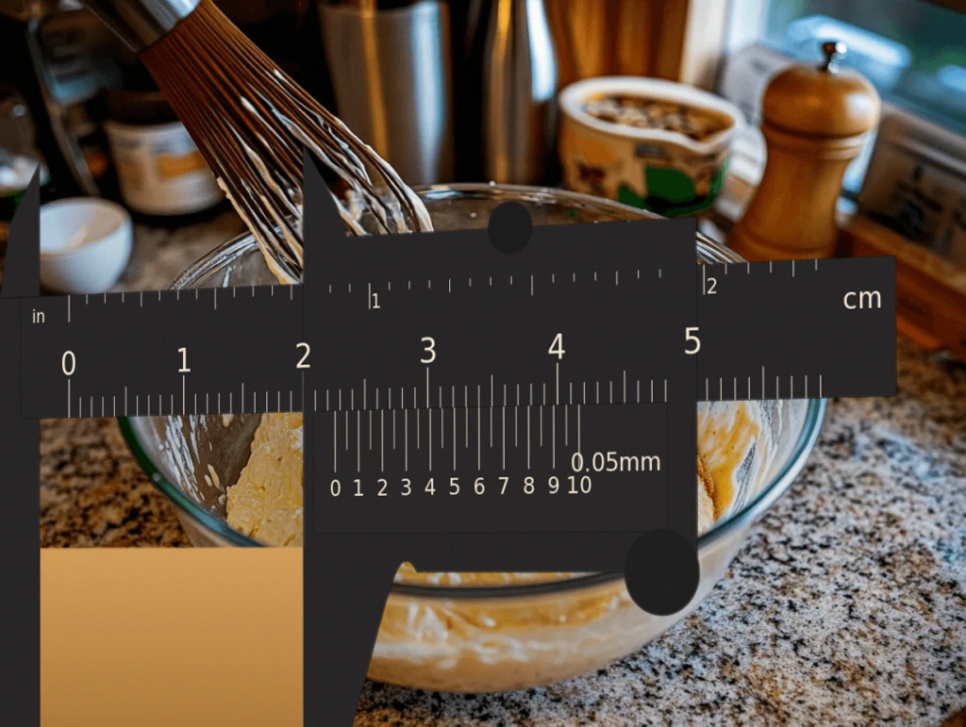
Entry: mm 22.6
